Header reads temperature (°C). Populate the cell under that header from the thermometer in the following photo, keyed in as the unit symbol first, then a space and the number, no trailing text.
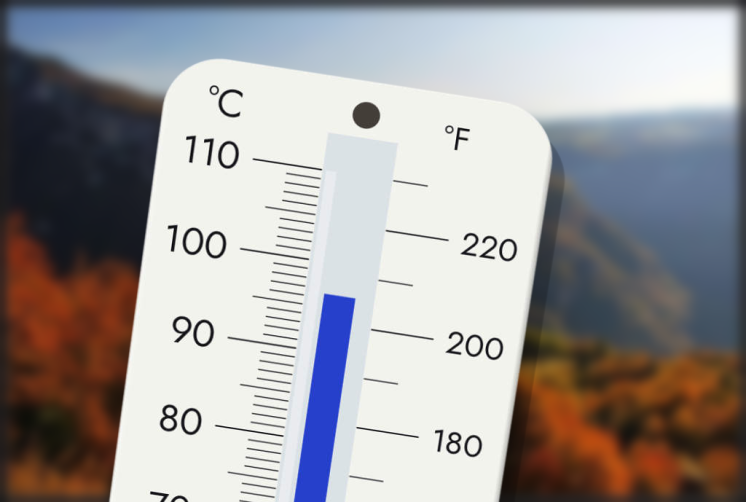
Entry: °C 96.5
